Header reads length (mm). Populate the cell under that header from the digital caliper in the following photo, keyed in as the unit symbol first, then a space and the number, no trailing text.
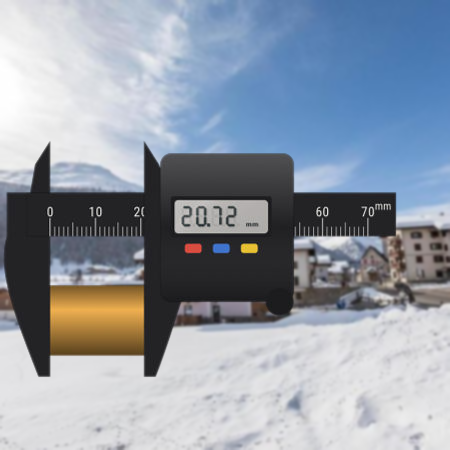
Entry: mm 20.72
